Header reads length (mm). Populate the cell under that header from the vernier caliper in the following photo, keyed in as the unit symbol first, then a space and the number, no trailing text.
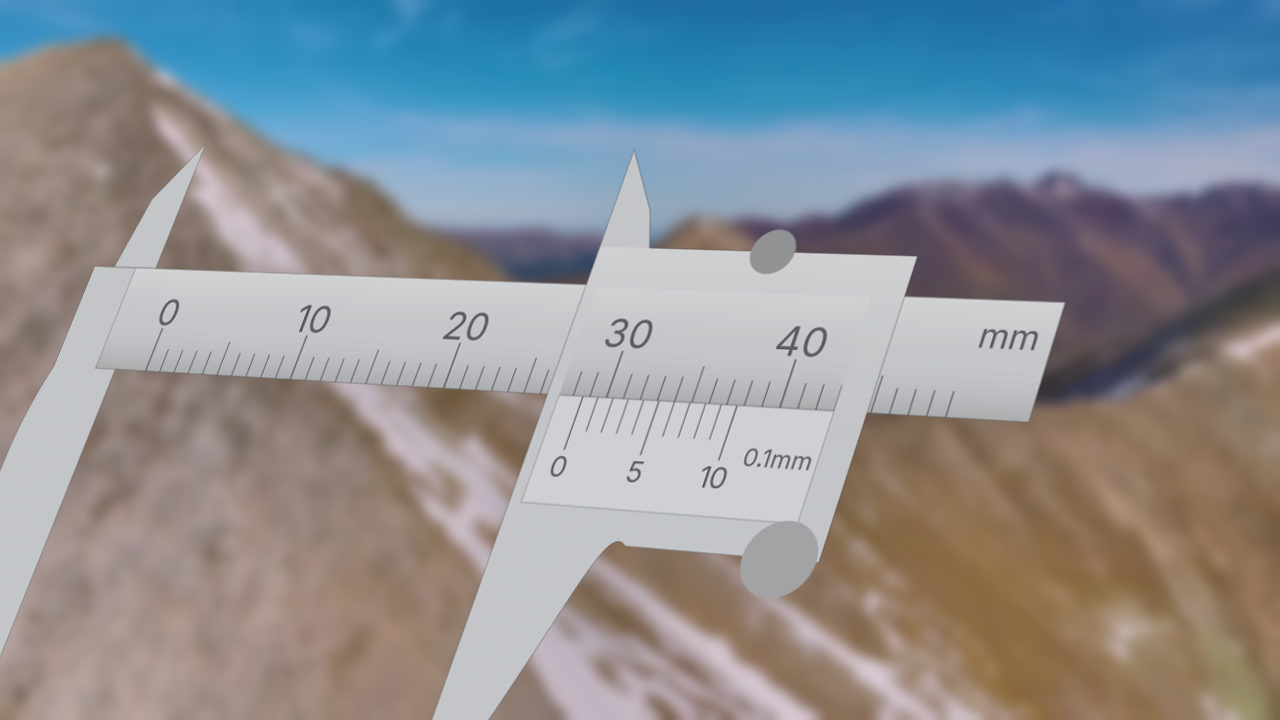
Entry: mm 28.6
